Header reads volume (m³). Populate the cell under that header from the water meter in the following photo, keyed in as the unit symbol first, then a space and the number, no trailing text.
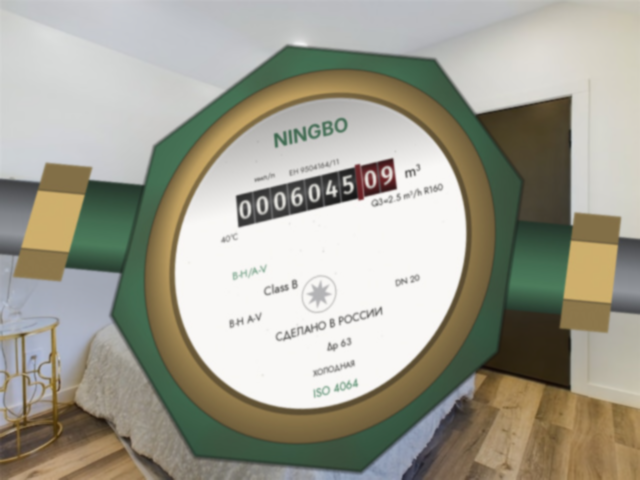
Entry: m³ 6045.09
